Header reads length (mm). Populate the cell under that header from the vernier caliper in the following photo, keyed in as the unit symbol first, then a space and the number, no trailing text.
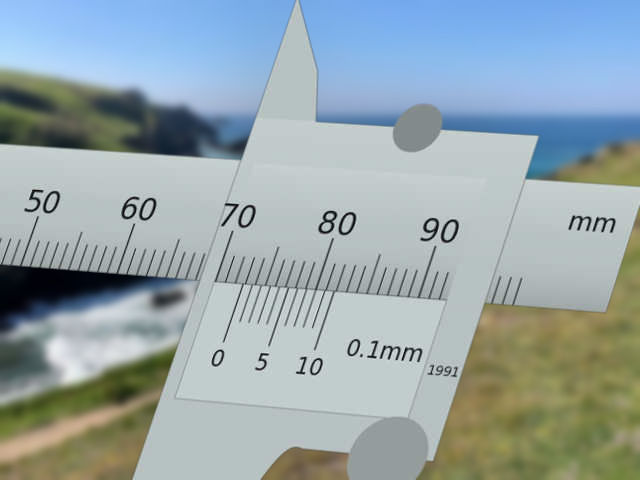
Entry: mm 72.8
